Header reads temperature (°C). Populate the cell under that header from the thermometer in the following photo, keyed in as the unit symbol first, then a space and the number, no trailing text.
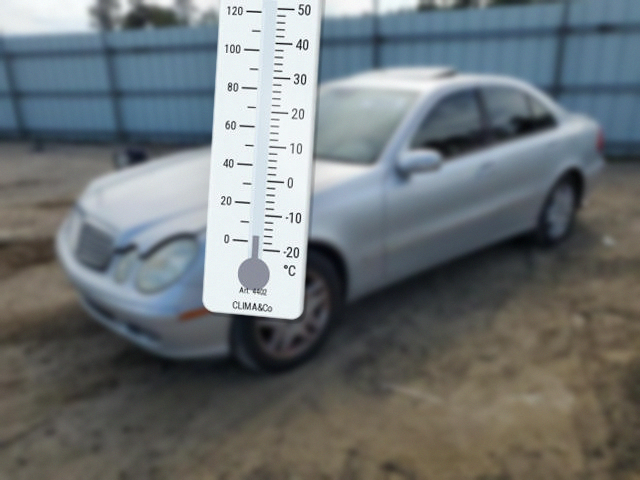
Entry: °C -16
